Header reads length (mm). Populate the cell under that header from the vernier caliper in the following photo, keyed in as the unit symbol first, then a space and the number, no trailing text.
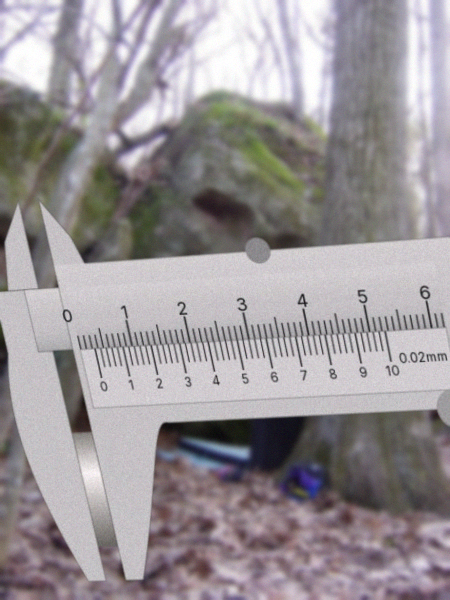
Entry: mm 3.5
